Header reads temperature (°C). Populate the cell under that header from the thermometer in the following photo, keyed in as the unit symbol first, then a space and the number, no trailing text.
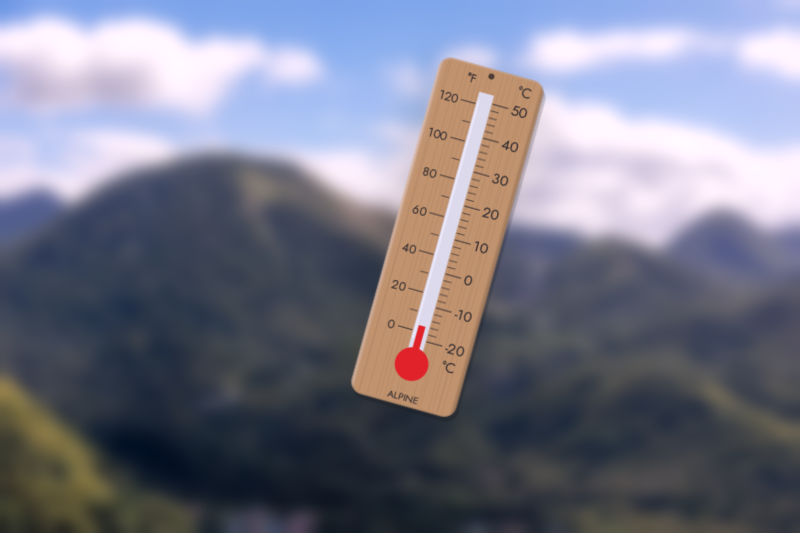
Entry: °C -16
